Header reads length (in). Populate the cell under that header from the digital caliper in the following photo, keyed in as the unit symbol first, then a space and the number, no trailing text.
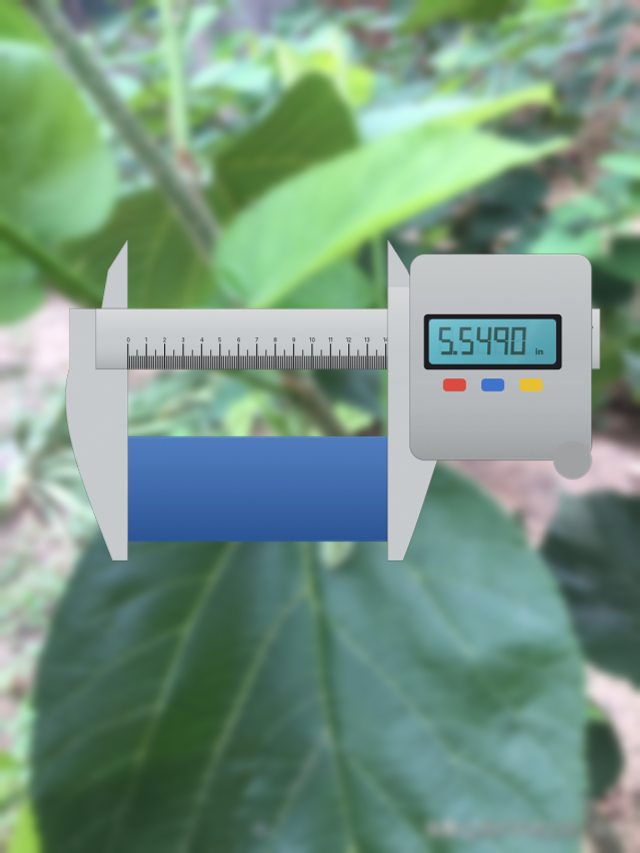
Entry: in 5.5490
